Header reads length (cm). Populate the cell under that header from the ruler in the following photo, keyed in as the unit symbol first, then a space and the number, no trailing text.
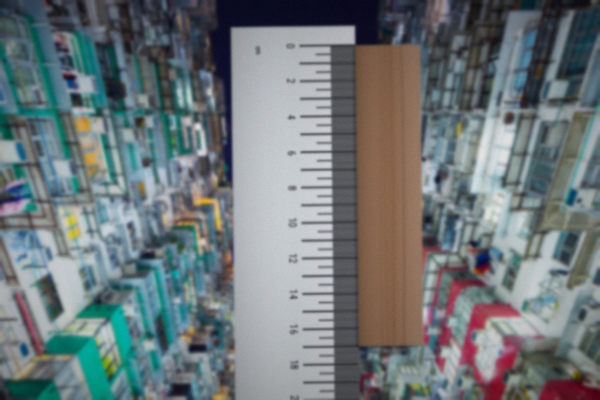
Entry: cm 17
